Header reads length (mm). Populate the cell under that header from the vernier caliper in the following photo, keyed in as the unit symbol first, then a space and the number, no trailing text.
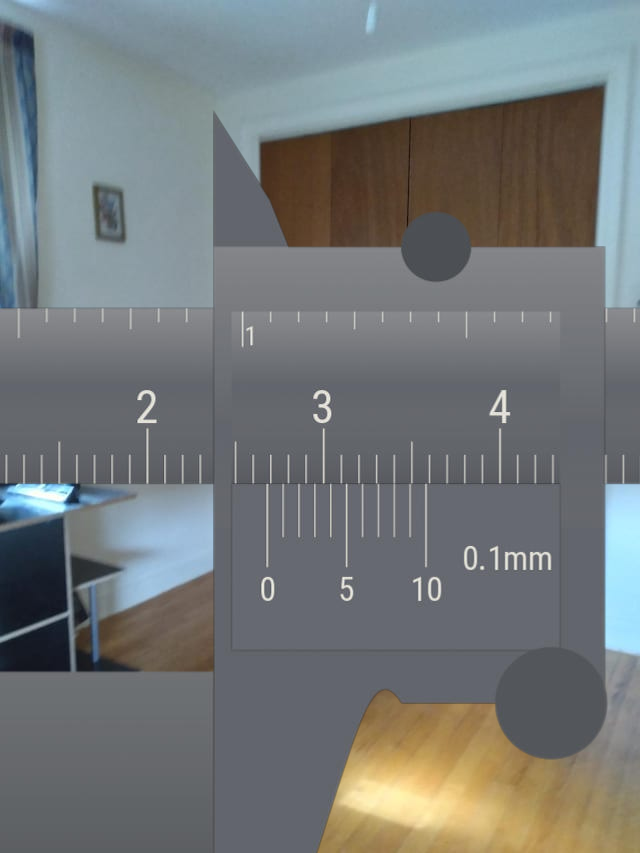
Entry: mm 26.8
